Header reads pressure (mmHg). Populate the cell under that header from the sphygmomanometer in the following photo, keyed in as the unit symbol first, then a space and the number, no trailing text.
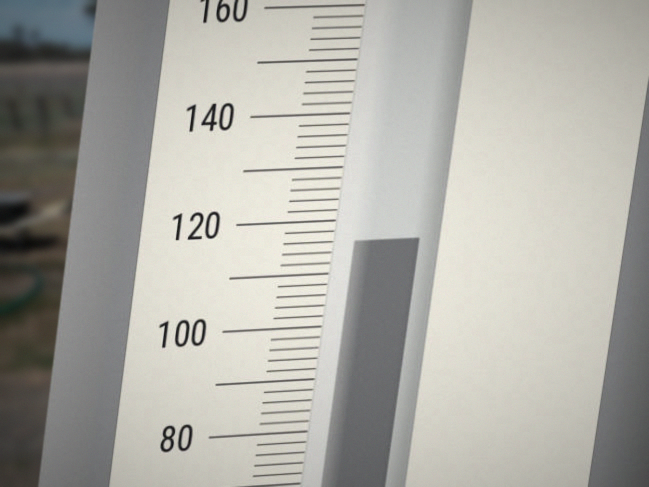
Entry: mmHg 116
